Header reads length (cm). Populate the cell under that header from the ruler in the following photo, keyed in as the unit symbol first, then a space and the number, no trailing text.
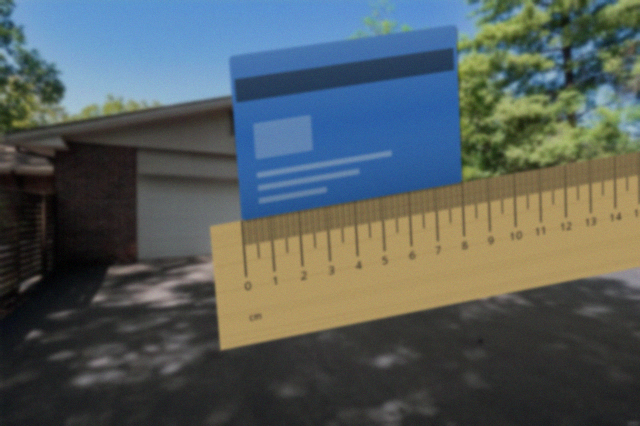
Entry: cm 8
